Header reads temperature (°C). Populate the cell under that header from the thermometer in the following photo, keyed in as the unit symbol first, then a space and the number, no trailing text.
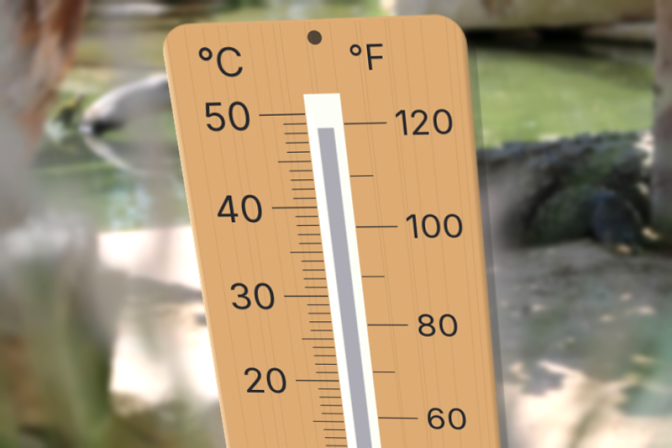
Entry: °C 48.5
